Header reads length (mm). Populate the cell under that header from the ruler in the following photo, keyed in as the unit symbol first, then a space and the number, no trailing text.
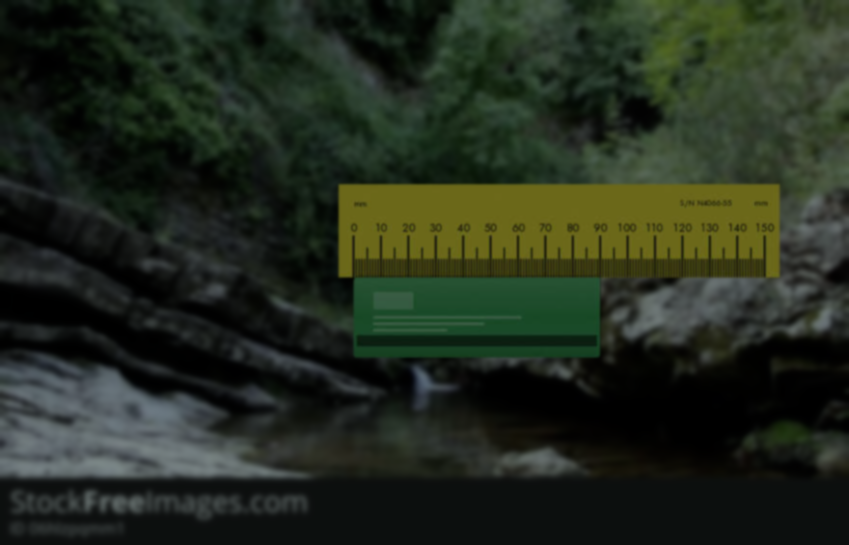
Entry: mm 90
